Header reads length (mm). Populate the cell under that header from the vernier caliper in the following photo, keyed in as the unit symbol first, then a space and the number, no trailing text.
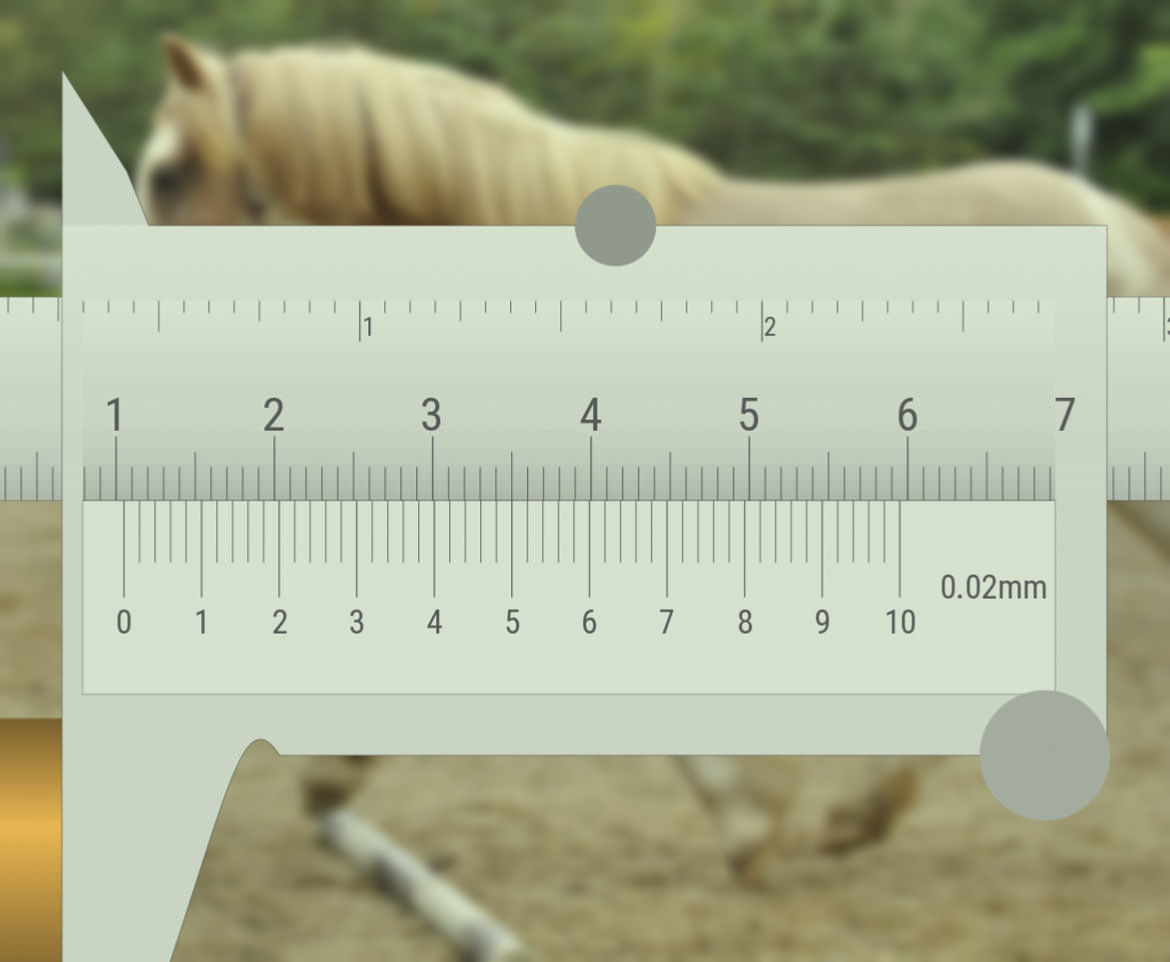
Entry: mm 10.5
